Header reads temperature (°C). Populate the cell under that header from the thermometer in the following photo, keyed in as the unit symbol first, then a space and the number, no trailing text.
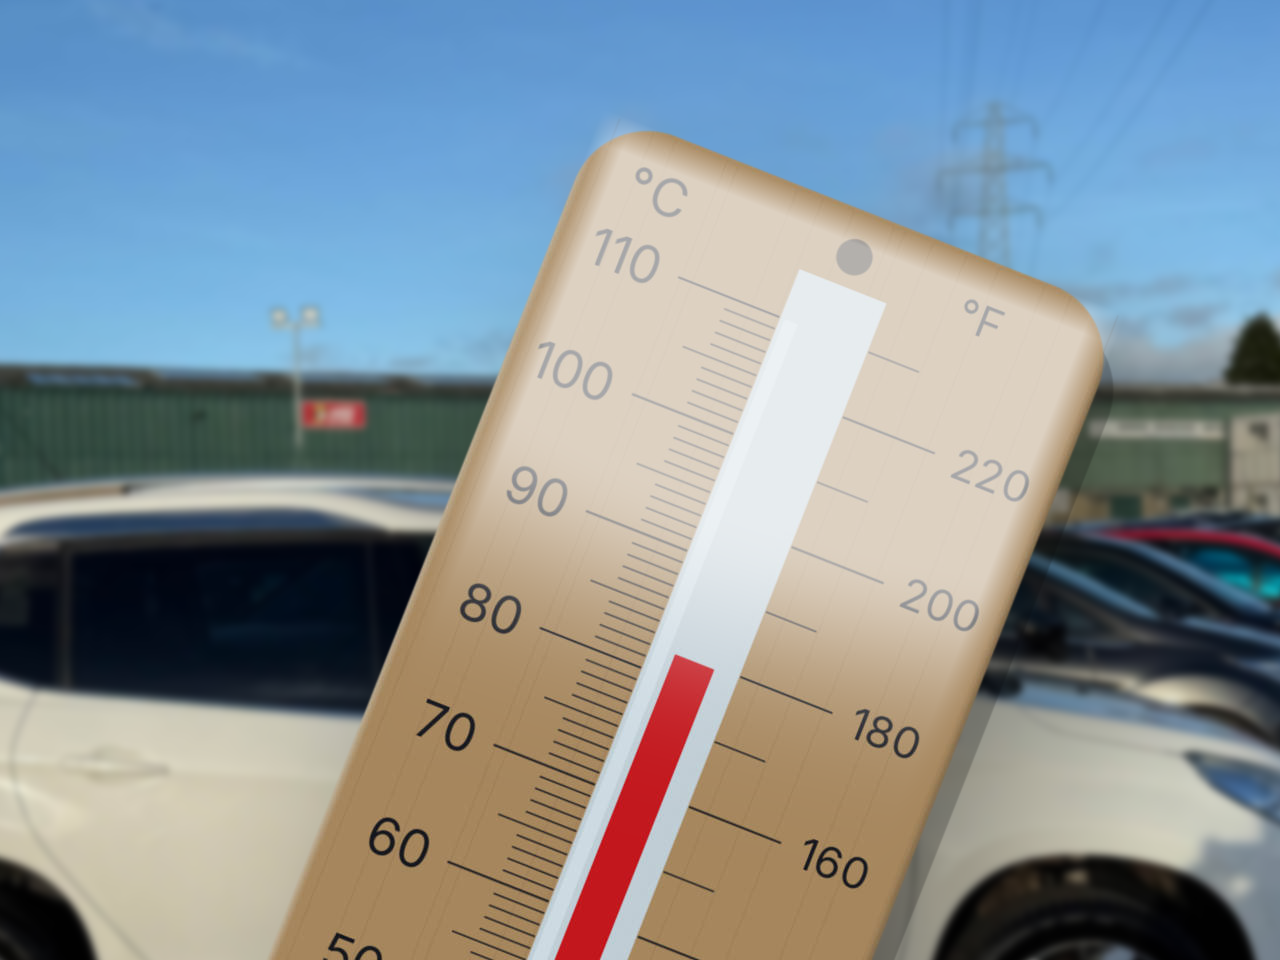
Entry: °C 82
